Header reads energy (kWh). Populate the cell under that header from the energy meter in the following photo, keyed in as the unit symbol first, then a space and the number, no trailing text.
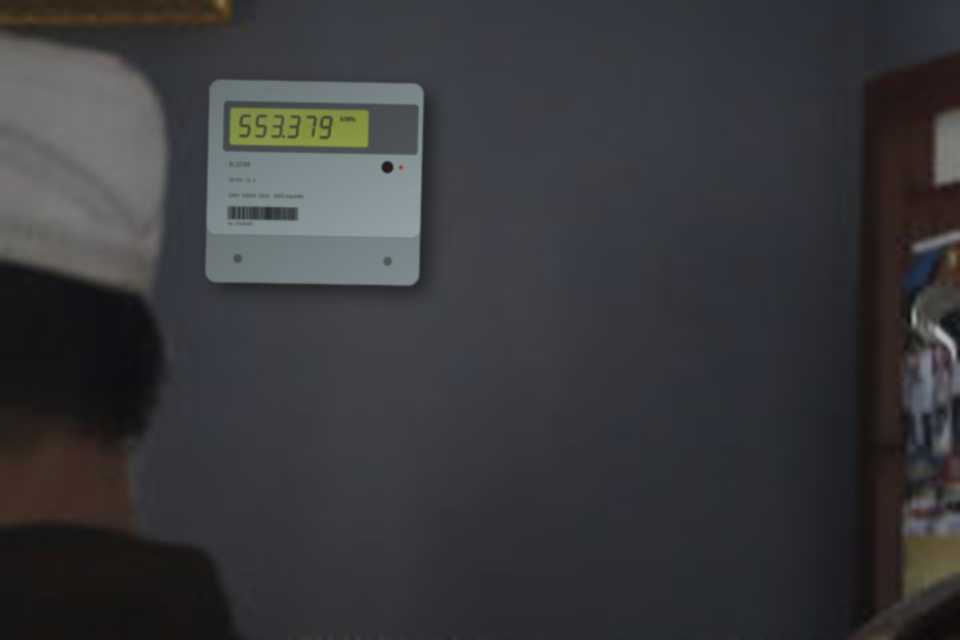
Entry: kWh 553.379
